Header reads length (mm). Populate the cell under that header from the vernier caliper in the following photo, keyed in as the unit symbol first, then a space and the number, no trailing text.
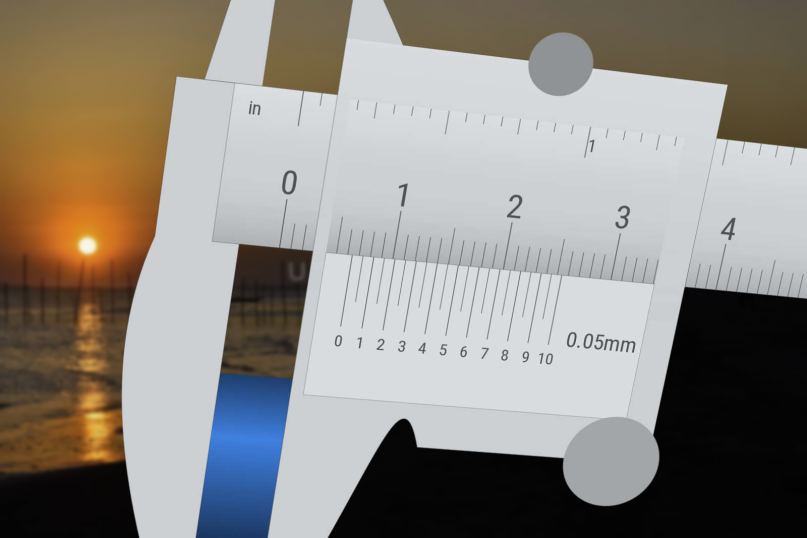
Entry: mm 6.4
